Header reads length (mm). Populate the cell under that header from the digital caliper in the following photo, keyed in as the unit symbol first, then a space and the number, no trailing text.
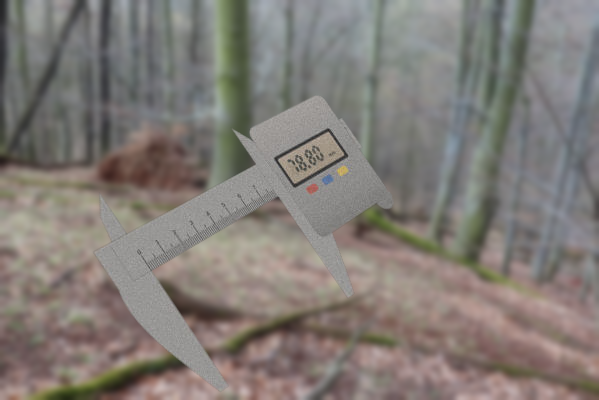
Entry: mm 78.80
